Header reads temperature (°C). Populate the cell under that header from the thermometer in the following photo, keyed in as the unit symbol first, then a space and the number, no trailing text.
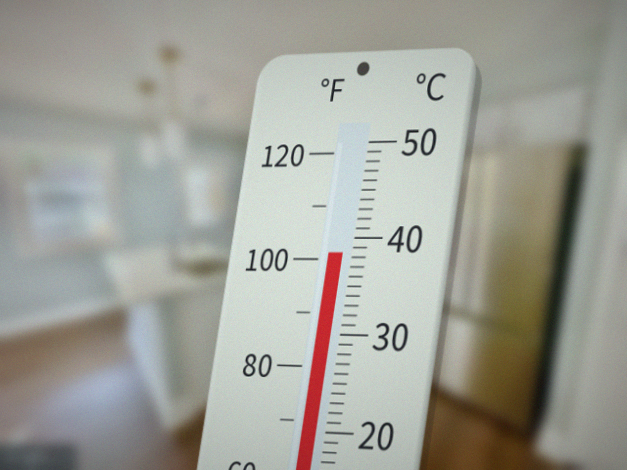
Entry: °C 38.5
